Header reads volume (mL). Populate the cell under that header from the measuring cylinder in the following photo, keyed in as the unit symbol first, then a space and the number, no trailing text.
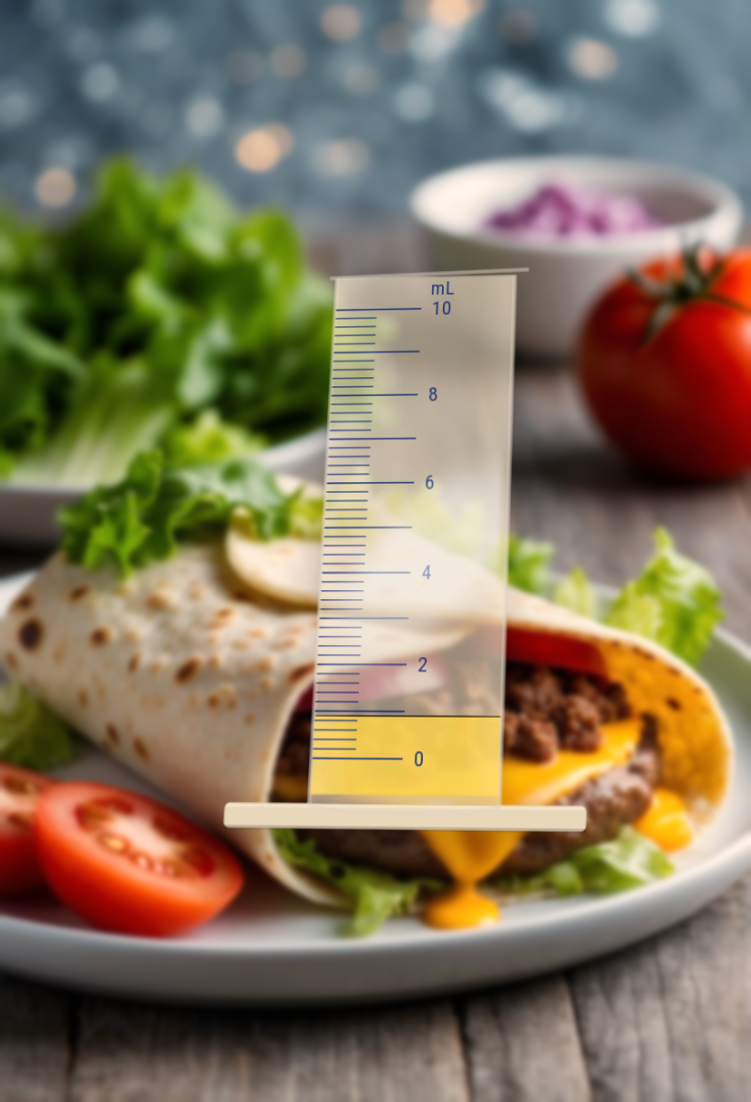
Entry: mL 0.9
